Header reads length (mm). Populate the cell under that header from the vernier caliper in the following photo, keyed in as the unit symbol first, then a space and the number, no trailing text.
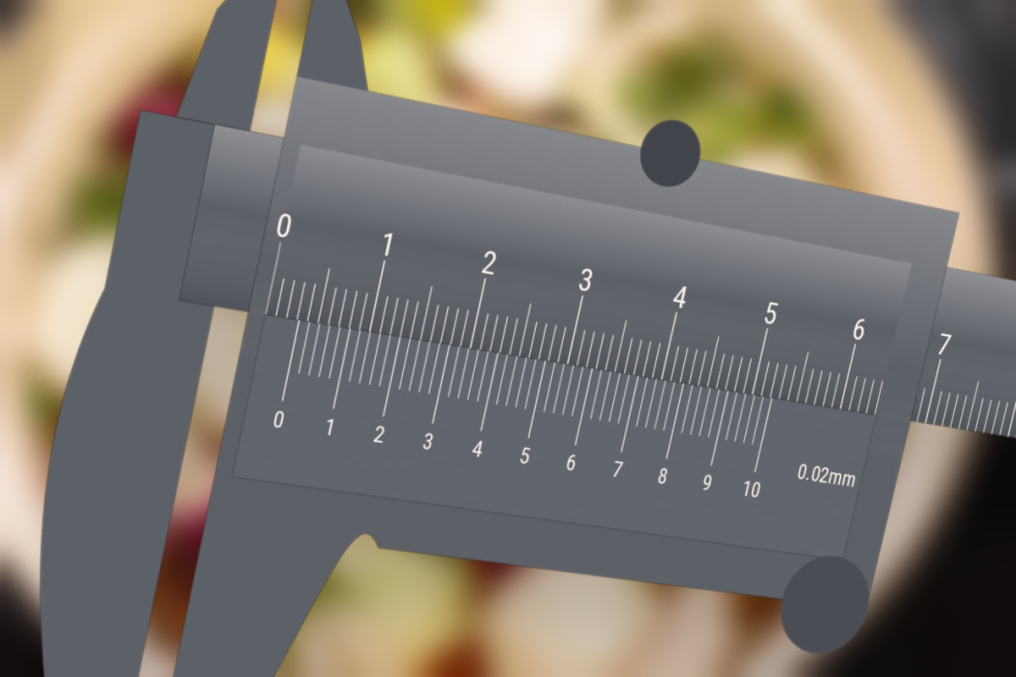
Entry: mm 3.2
